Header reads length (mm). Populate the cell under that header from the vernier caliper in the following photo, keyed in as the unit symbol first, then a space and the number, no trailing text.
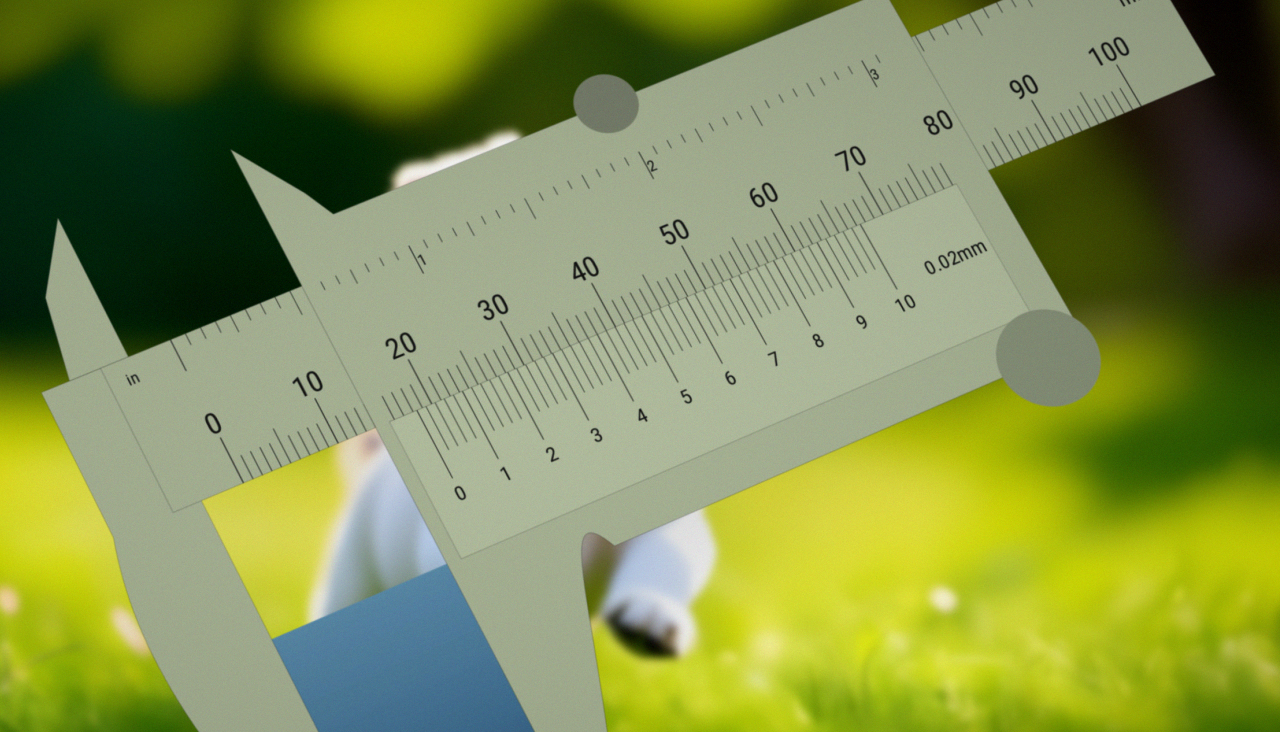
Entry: mm 18.4
